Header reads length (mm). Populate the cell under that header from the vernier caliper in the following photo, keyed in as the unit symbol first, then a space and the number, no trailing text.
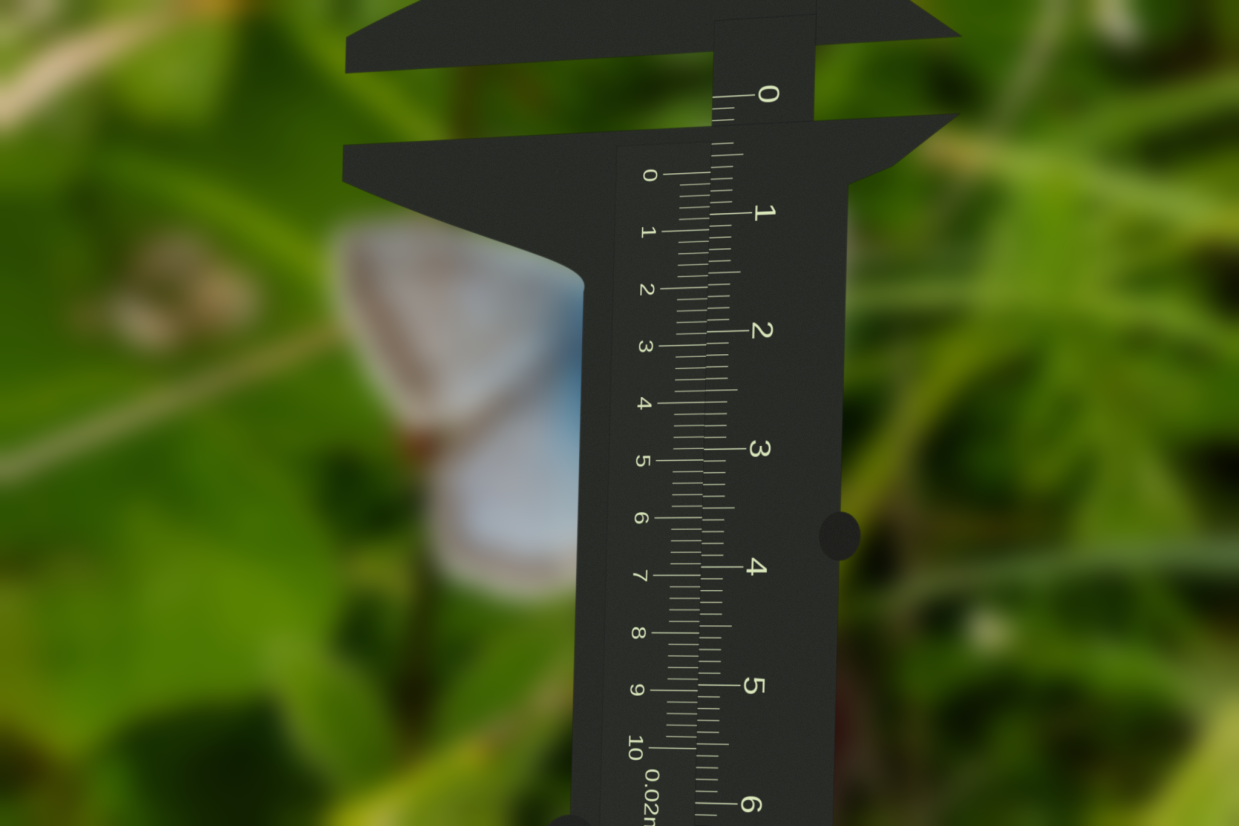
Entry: mm 6.4
